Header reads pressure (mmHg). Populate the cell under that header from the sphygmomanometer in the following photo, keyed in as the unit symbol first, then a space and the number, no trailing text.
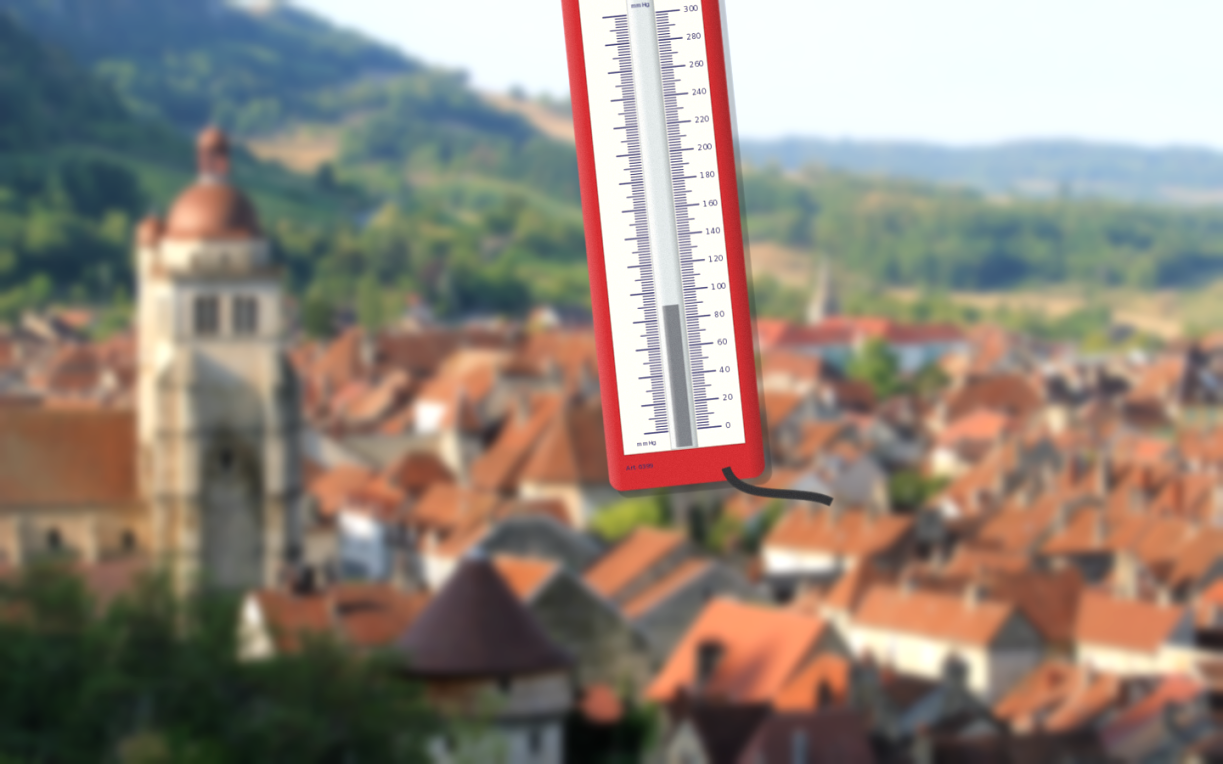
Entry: mmHg 90
